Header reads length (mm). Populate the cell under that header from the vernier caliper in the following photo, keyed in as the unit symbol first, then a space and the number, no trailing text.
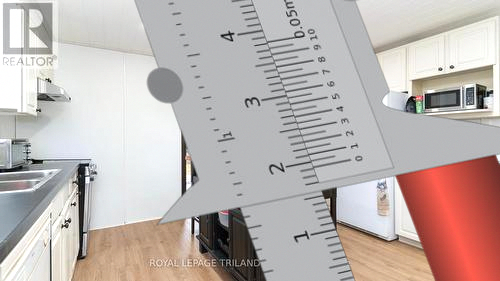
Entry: mm 19.2
